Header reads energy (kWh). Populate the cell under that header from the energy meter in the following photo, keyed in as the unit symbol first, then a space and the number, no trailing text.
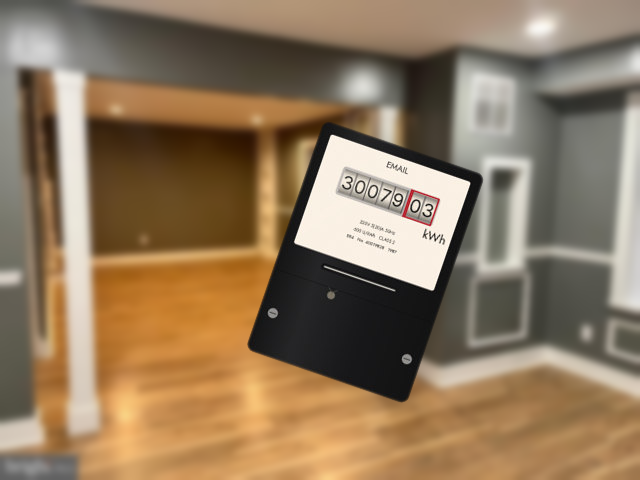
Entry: kWh 30079.03
